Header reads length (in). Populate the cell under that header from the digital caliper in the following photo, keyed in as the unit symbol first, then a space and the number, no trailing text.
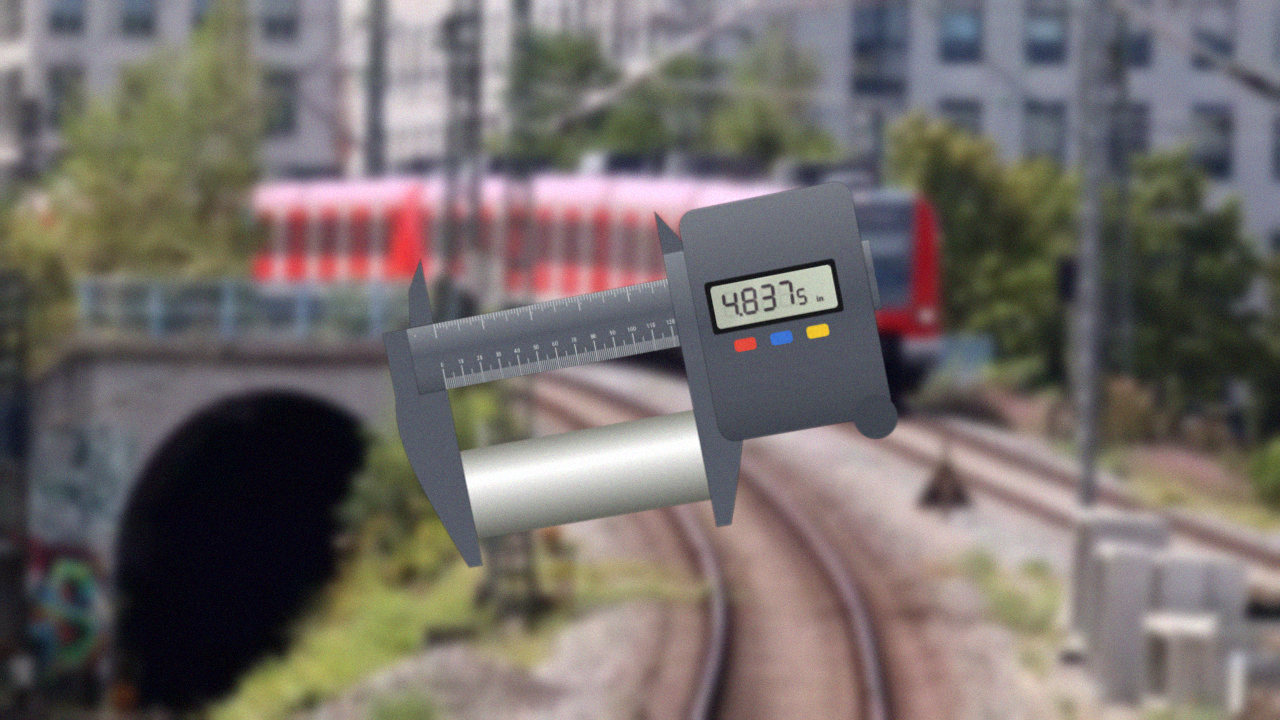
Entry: in 4.8375
